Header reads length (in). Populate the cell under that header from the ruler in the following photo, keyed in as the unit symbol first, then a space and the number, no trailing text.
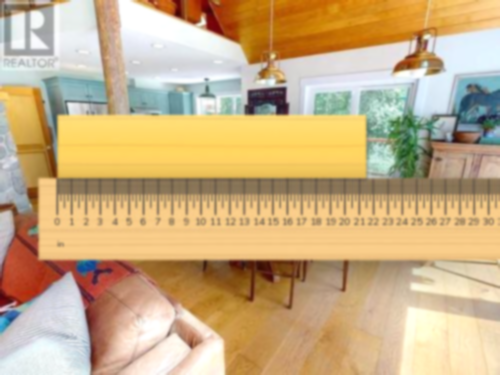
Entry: in 21.5
